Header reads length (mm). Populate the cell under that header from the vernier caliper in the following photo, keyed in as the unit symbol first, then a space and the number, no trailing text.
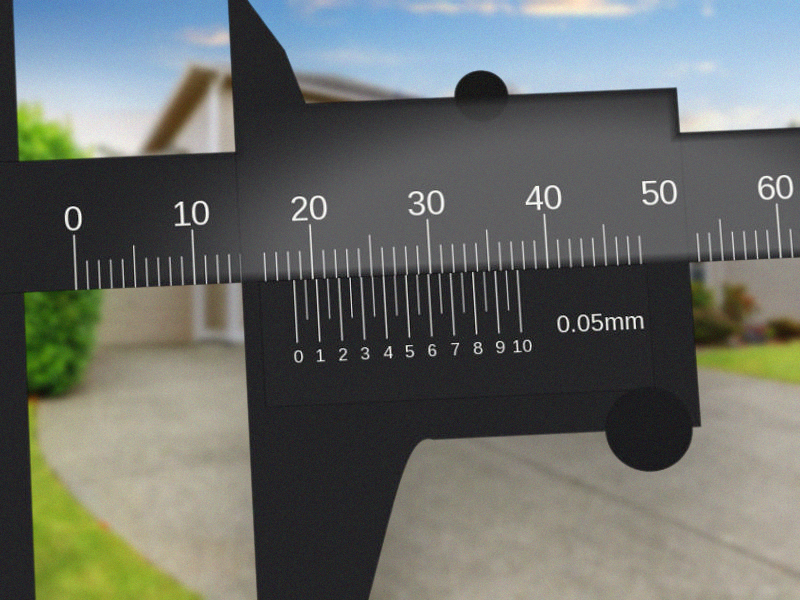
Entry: mm 18.4
